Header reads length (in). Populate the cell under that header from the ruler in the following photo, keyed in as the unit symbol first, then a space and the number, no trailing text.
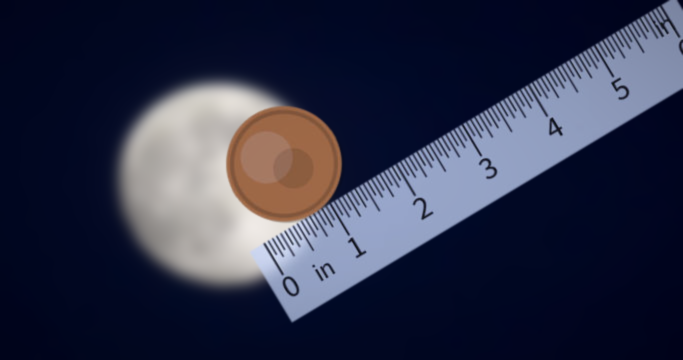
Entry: in 1.5
